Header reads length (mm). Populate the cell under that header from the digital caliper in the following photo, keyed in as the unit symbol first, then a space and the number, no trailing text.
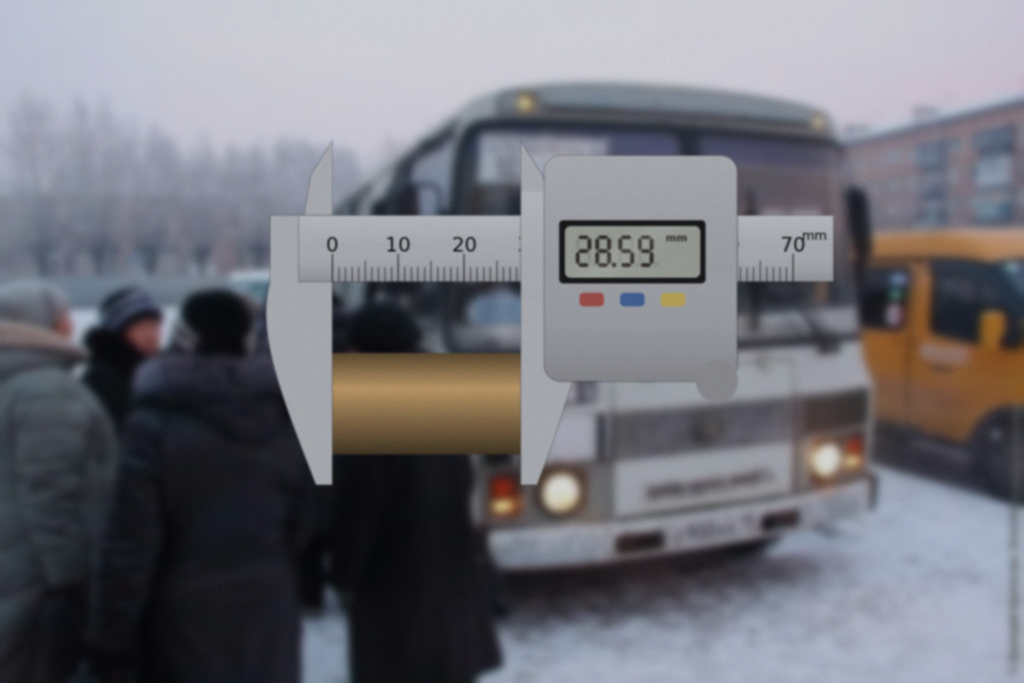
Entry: mm 28.59
